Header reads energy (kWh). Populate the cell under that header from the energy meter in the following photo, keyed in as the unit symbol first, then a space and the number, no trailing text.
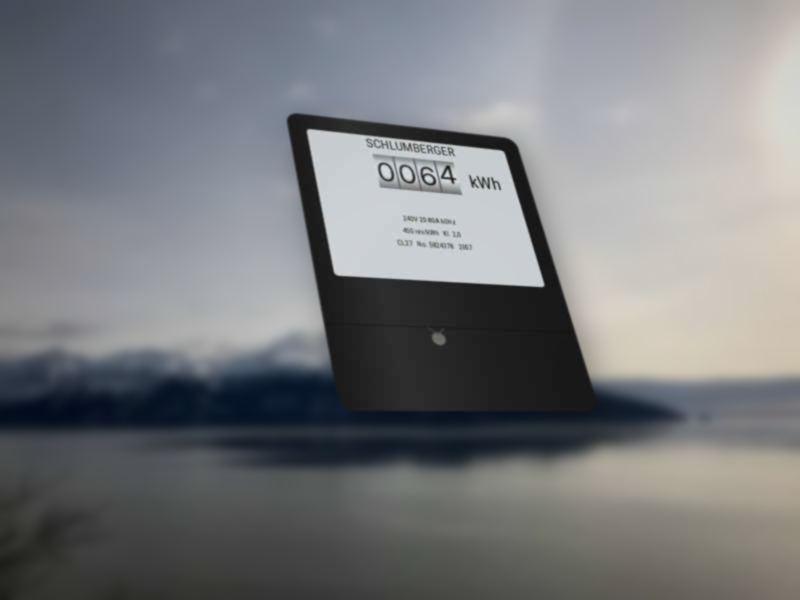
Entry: kWh 64
